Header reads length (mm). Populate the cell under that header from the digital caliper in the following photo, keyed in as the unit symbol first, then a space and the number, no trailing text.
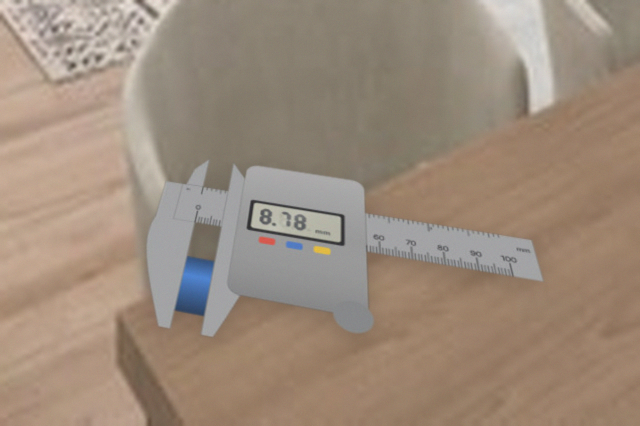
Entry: mm 8.78
